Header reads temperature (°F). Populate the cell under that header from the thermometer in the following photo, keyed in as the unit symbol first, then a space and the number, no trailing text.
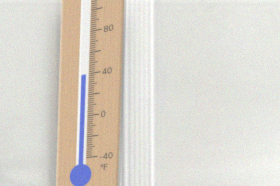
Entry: °F 40
